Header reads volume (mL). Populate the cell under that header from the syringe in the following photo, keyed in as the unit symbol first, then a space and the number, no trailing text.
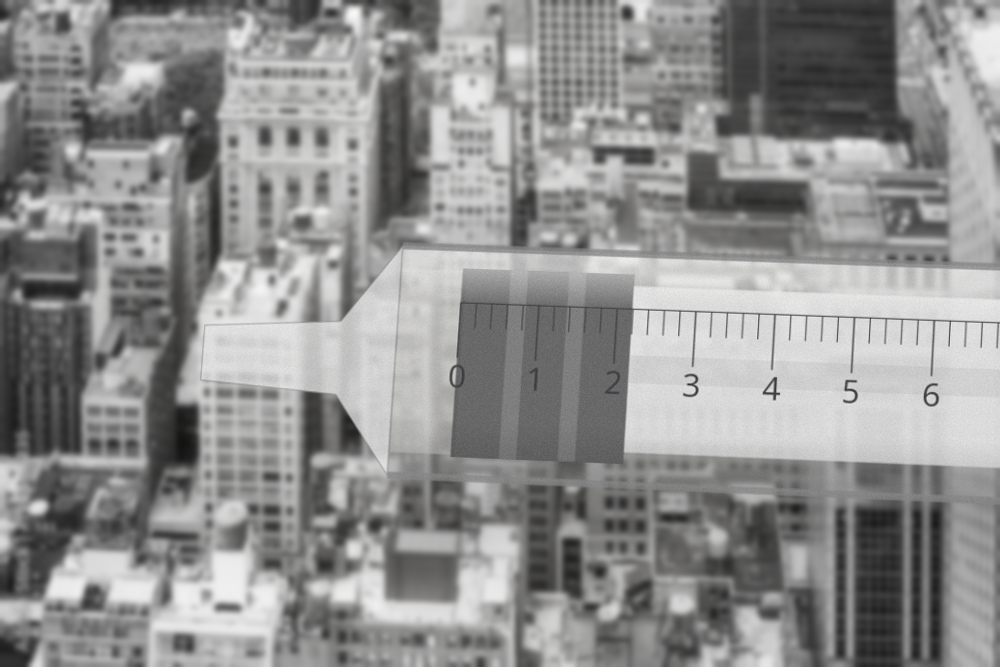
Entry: mL 0
